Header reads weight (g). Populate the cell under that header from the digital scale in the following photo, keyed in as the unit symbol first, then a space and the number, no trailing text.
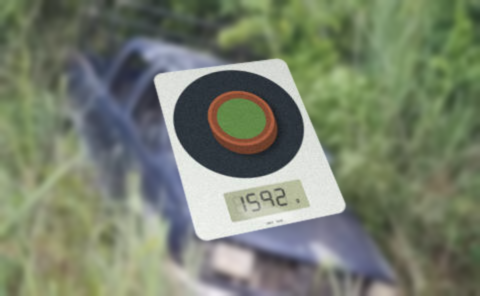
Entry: g 1592
